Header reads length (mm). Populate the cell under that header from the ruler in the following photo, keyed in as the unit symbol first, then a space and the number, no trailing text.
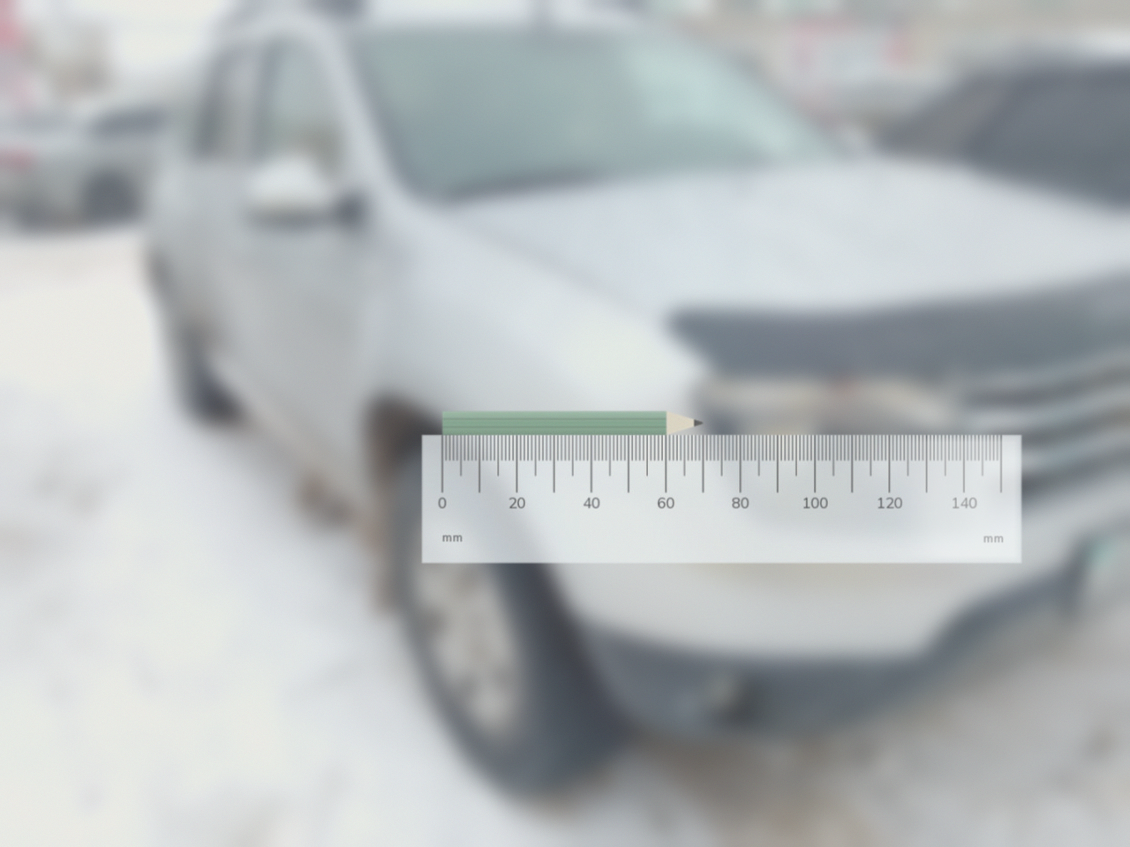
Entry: mm 70
